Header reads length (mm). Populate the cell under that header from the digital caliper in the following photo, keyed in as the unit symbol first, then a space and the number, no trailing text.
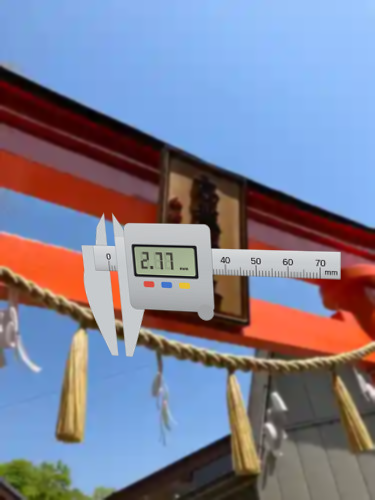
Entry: mm 2.77
